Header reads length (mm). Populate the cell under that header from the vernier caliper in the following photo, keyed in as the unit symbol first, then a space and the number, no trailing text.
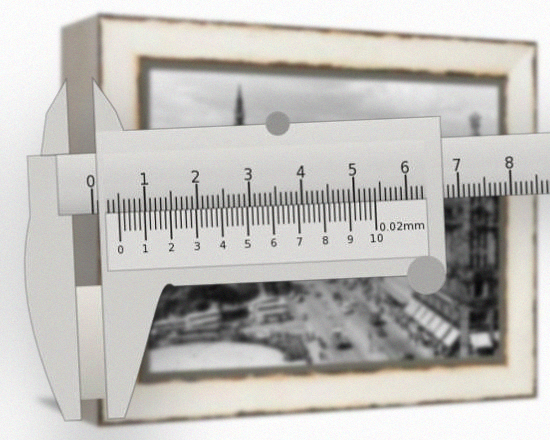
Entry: mm 5.0
